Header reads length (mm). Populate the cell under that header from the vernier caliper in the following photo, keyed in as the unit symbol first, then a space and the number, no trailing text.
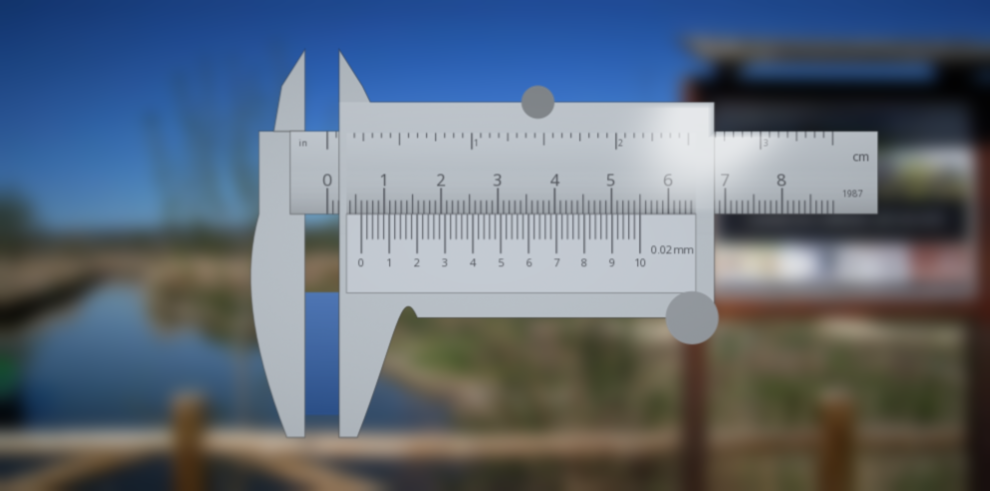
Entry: mm 6.0
